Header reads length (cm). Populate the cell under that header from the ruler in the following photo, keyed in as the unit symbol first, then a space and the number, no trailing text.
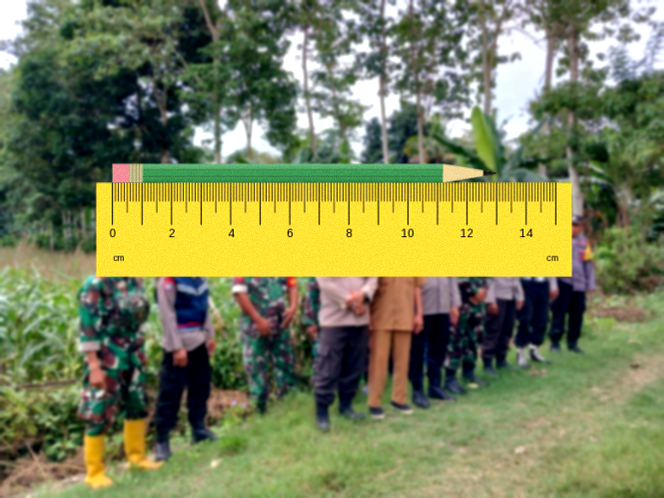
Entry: cm 13
